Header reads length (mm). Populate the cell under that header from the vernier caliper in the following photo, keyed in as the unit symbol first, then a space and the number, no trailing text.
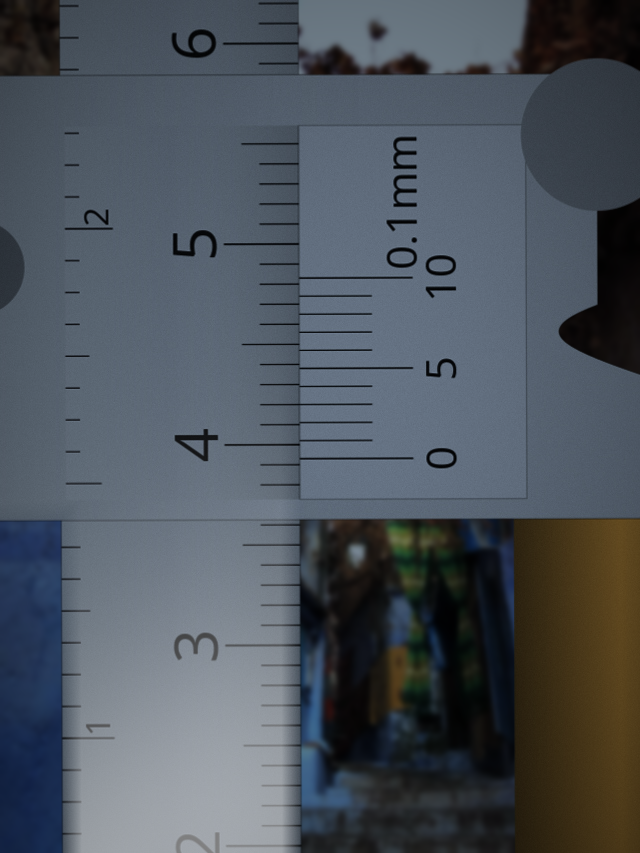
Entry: mm 39.3
